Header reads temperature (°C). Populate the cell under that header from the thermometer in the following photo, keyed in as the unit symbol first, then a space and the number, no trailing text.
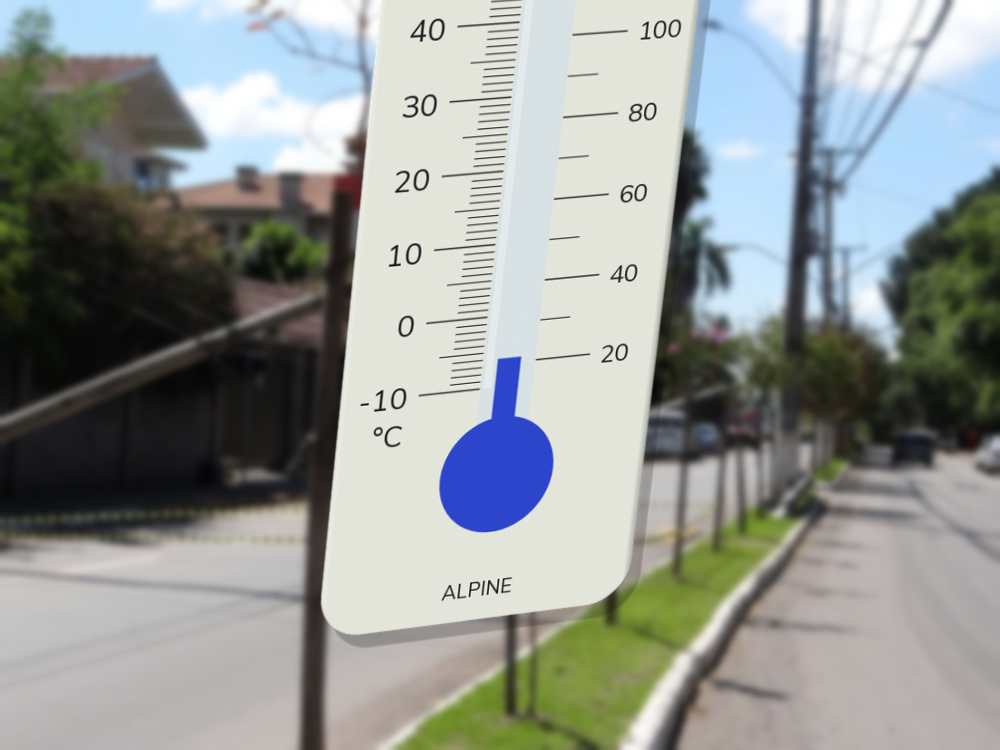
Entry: °C -6
